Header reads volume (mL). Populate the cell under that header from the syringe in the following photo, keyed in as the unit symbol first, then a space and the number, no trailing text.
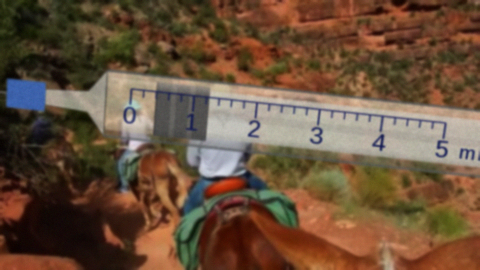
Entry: mL 0.4
